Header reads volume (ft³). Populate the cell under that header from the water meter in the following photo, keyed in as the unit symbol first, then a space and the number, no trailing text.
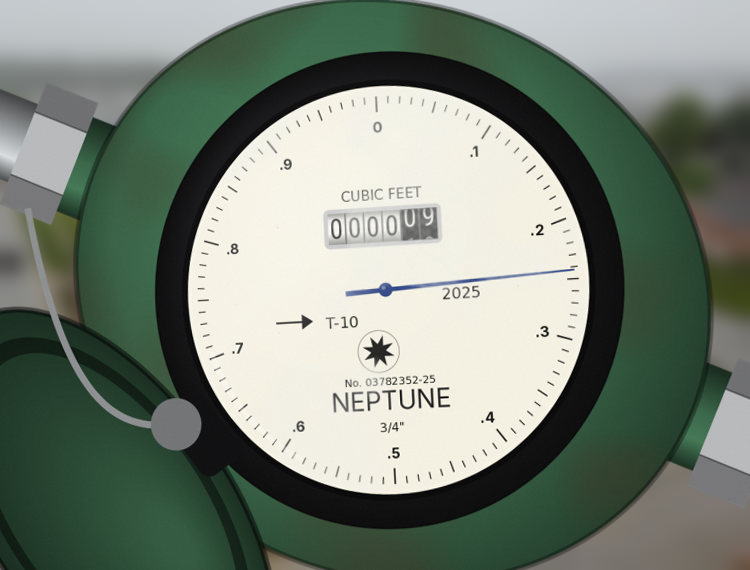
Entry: ft³ 9.24
